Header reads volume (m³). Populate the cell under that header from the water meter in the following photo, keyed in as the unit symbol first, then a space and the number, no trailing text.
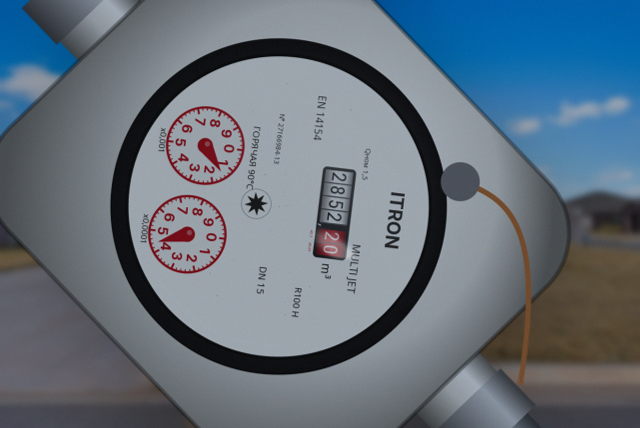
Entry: m³ 2852.2014
